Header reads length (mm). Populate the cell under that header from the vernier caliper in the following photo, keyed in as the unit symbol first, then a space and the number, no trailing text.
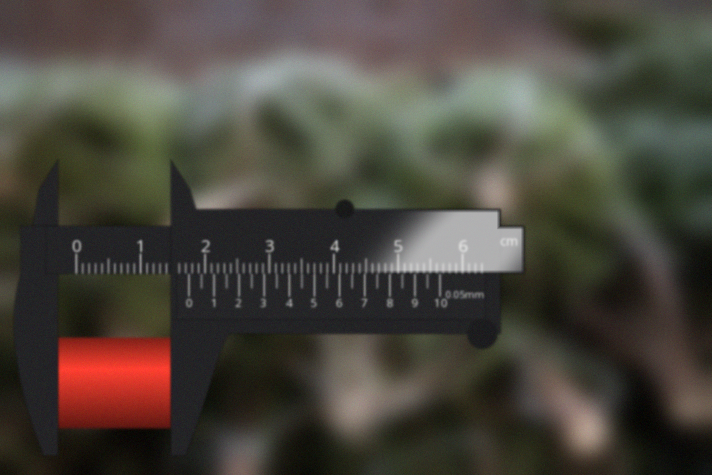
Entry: mm 17.5
